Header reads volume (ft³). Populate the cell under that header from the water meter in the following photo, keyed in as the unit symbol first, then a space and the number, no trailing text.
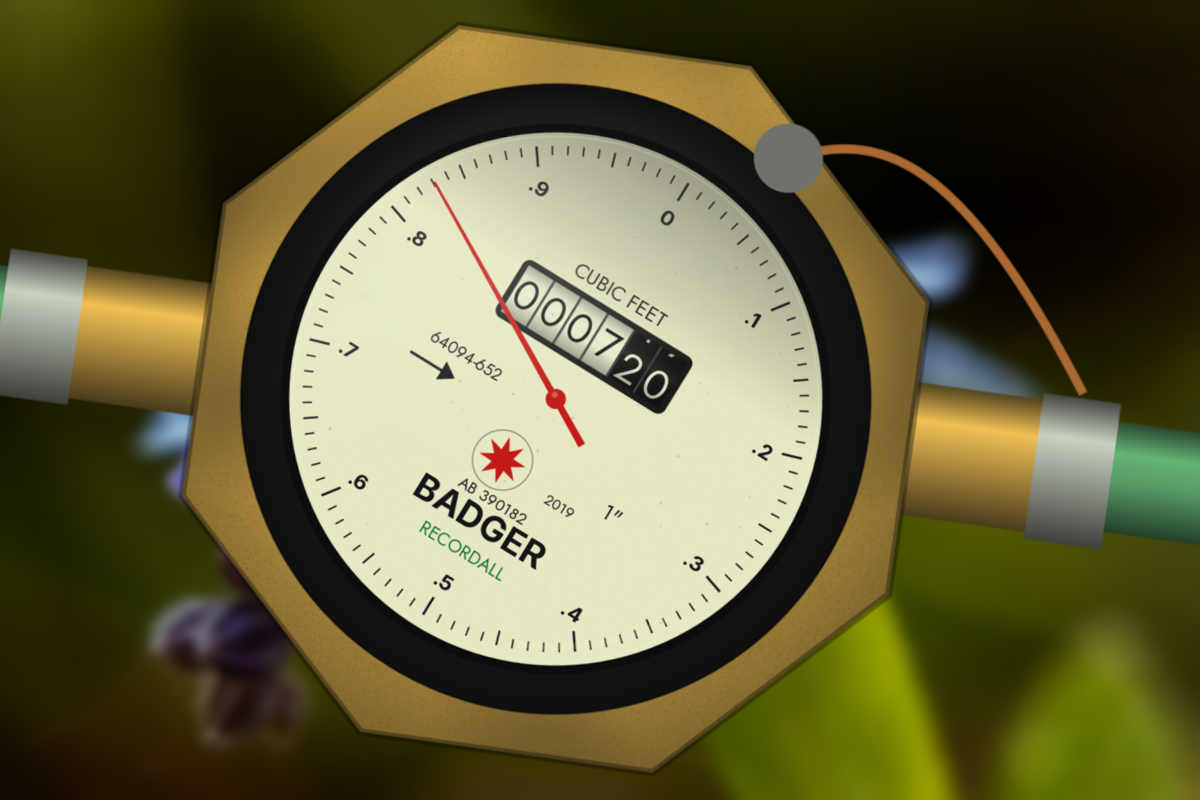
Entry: ft³ 719.83
